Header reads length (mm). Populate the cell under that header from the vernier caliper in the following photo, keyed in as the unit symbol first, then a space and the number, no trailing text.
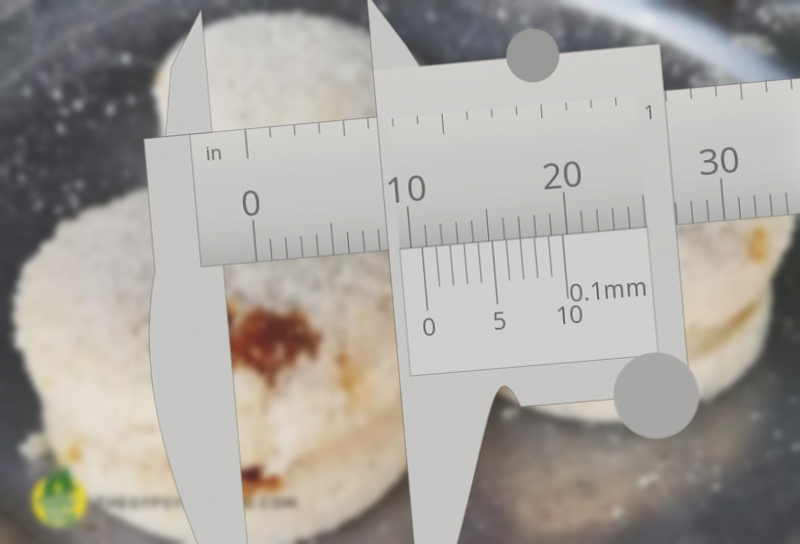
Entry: mm 10.7
